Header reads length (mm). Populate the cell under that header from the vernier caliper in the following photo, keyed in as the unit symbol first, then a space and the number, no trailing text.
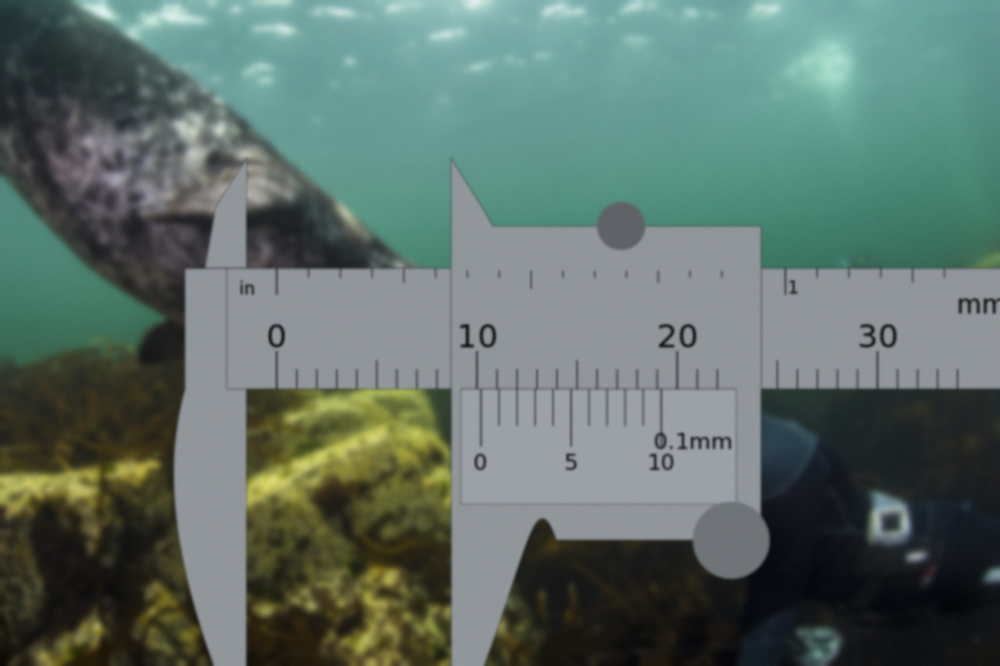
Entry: mm 10.2
